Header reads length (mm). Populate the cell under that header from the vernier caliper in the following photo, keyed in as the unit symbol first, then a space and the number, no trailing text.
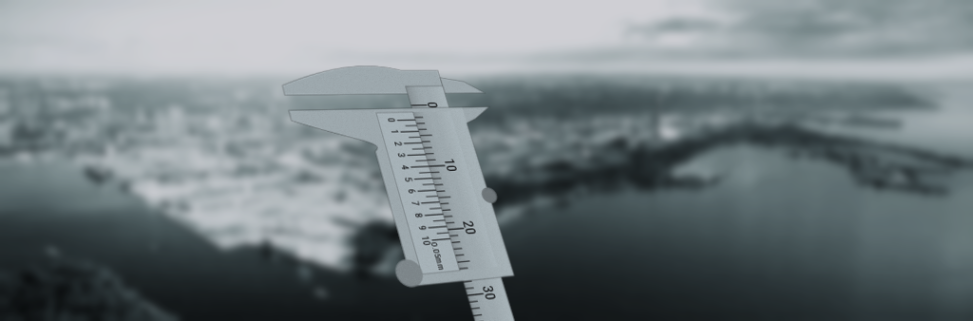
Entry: mm 2.4
